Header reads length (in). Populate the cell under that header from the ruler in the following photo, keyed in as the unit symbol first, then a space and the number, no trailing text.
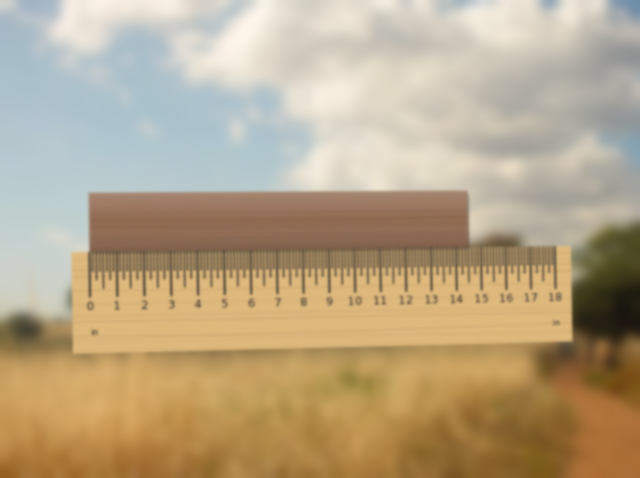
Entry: in 14.5
